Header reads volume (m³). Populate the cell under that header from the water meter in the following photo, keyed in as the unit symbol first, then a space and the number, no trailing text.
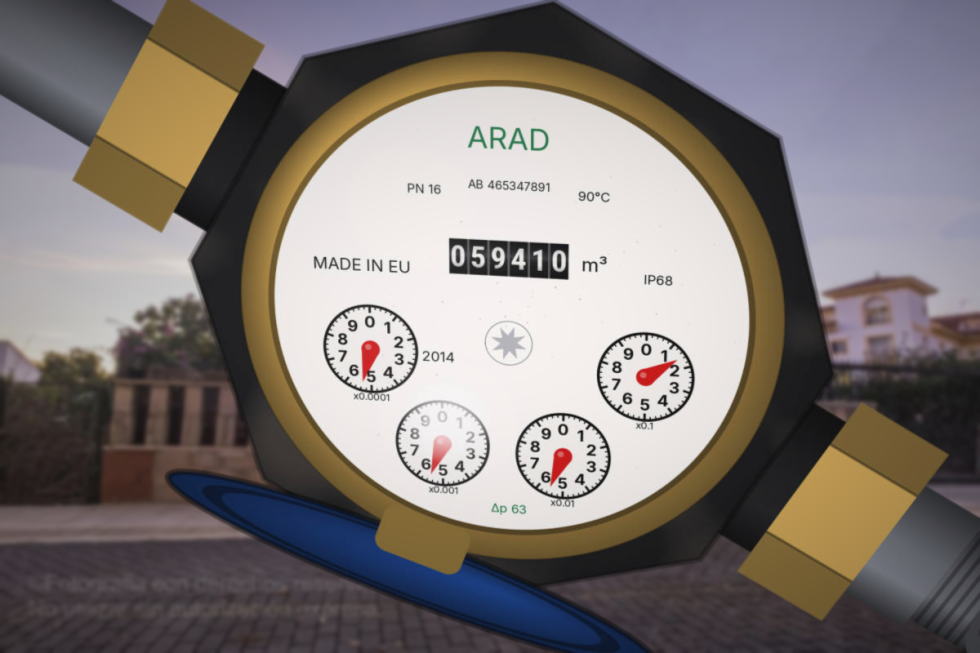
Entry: m³ 59410.1555
